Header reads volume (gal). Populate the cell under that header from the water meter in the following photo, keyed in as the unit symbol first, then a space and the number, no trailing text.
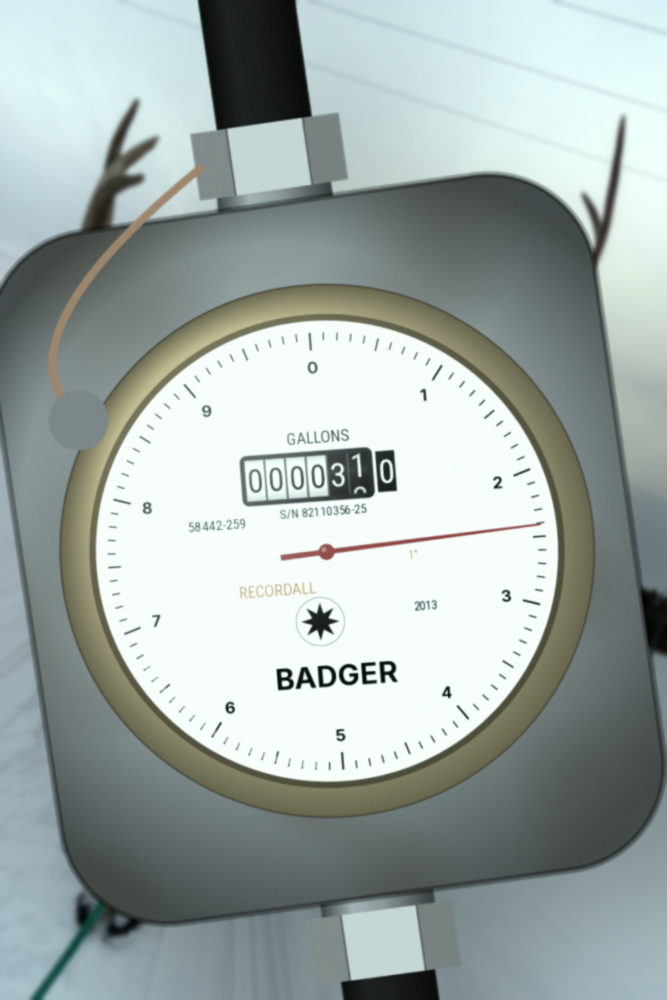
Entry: gal 312.4
